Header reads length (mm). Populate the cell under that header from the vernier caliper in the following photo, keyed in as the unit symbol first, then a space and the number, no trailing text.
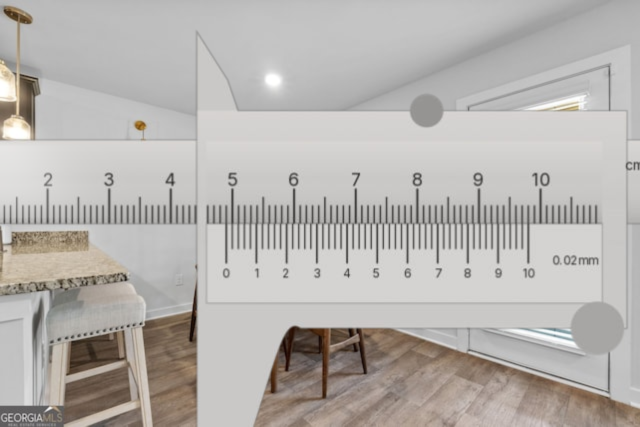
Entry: mm 49.0
